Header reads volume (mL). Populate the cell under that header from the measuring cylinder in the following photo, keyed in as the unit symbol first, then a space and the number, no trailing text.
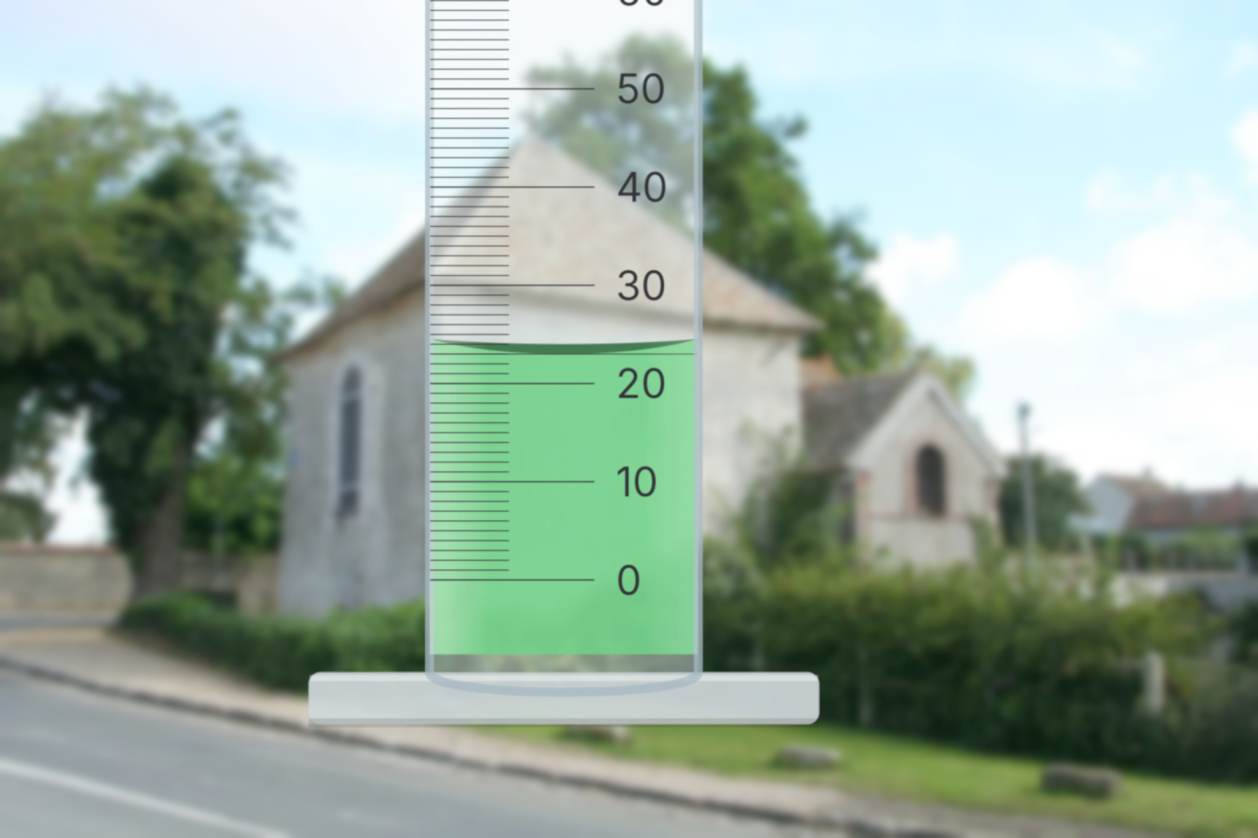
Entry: mL 23
